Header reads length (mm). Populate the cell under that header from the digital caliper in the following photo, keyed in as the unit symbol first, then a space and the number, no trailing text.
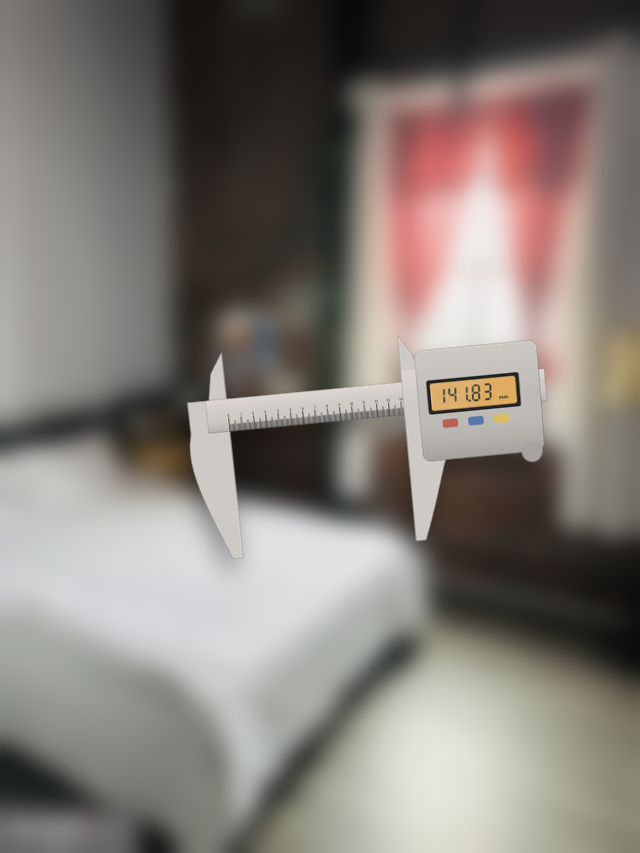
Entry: mm 141.83
